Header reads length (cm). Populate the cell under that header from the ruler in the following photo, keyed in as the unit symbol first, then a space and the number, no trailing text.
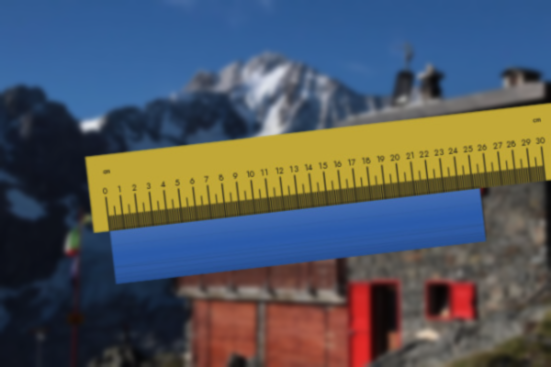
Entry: cm 25.5
